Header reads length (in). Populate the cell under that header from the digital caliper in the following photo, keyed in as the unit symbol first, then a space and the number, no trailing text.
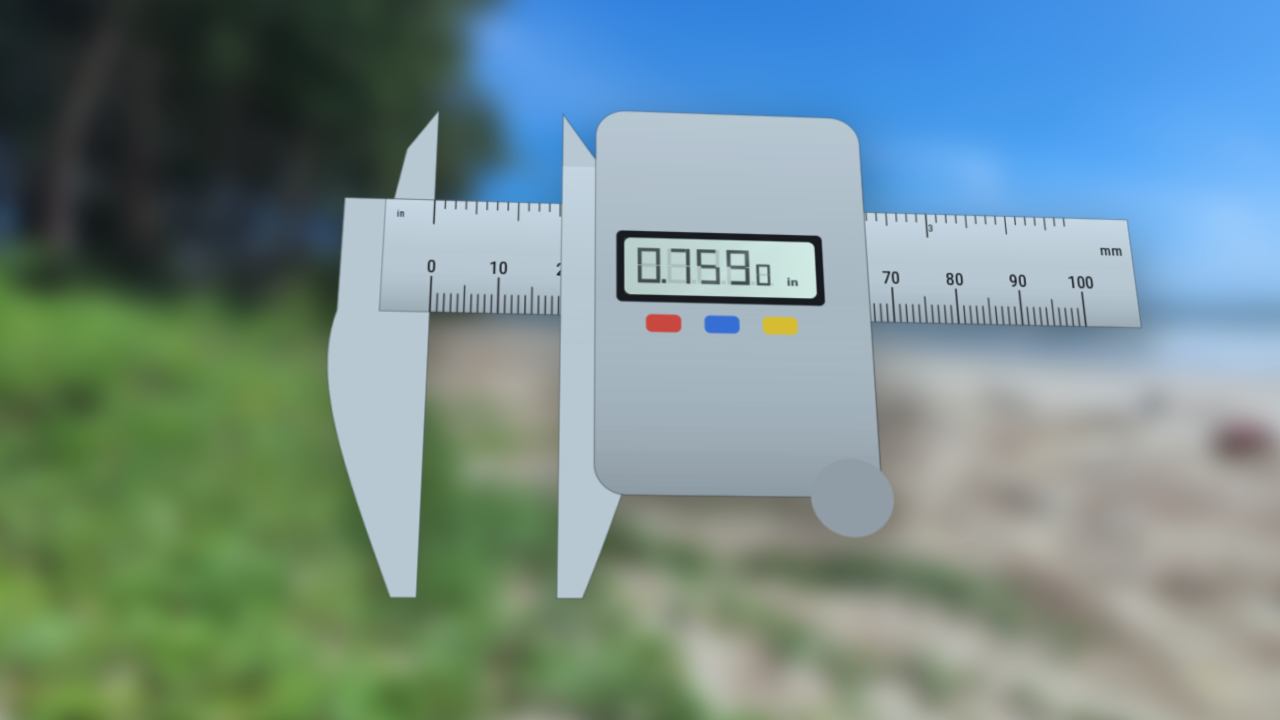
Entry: in 0.7590
